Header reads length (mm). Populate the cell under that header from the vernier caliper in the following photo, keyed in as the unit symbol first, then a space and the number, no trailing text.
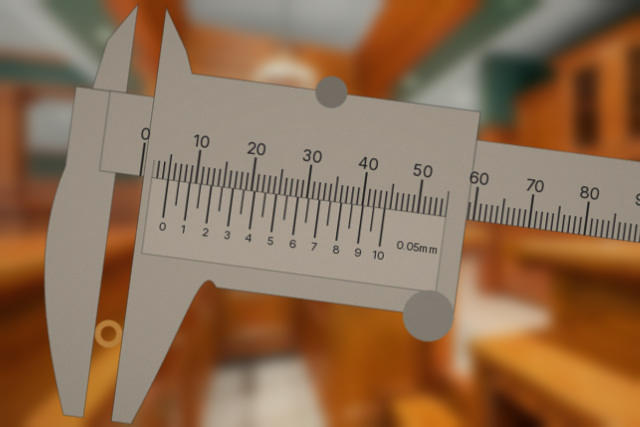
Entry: mm 5.0
